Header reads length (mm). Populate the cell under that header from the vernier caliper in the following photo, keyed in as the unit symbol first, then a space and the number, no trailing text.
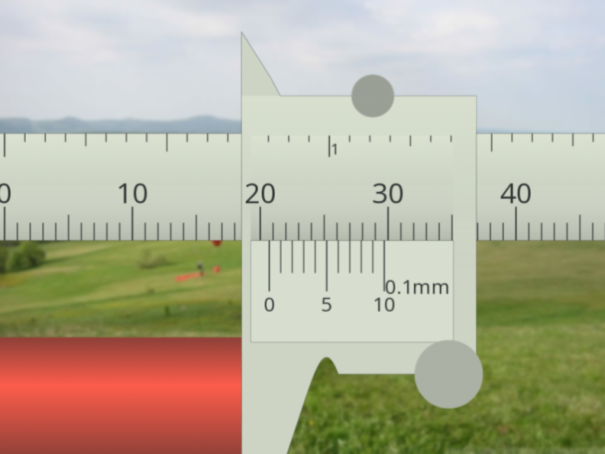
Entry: mm 20.7
